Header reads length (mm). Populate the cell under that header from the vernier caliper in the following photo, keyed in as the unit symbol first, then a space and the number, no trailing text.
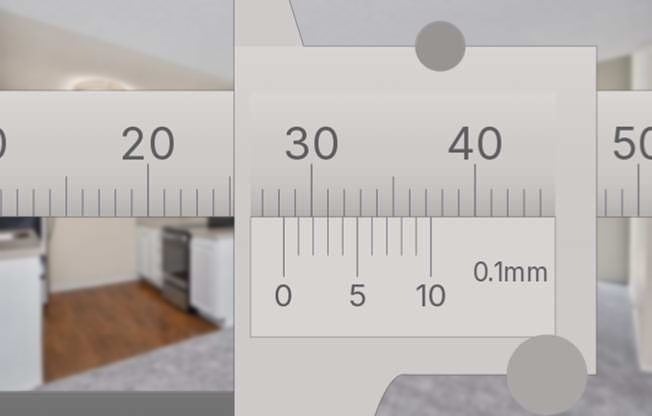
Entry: mm 28.3
